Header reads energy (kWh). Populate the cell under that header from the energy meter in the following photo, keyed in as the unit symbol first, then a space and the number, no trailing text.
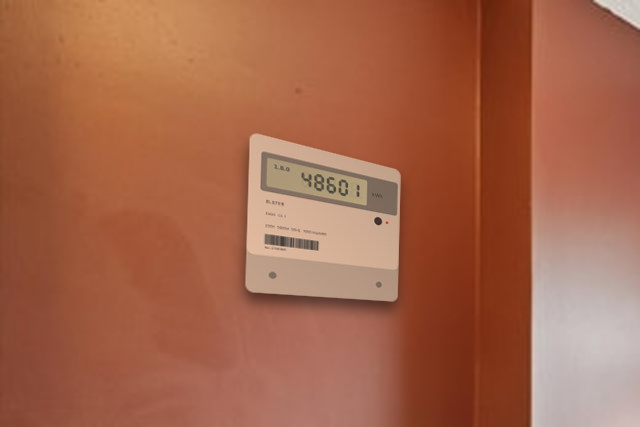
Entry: kWh 48601
